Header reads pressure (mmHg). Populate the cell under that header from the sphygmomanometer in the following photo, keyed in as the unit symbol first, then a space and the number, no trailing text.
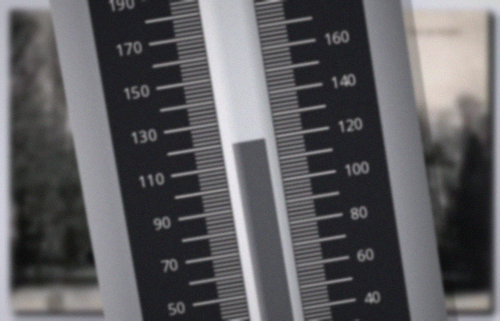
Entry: mmHg 120
